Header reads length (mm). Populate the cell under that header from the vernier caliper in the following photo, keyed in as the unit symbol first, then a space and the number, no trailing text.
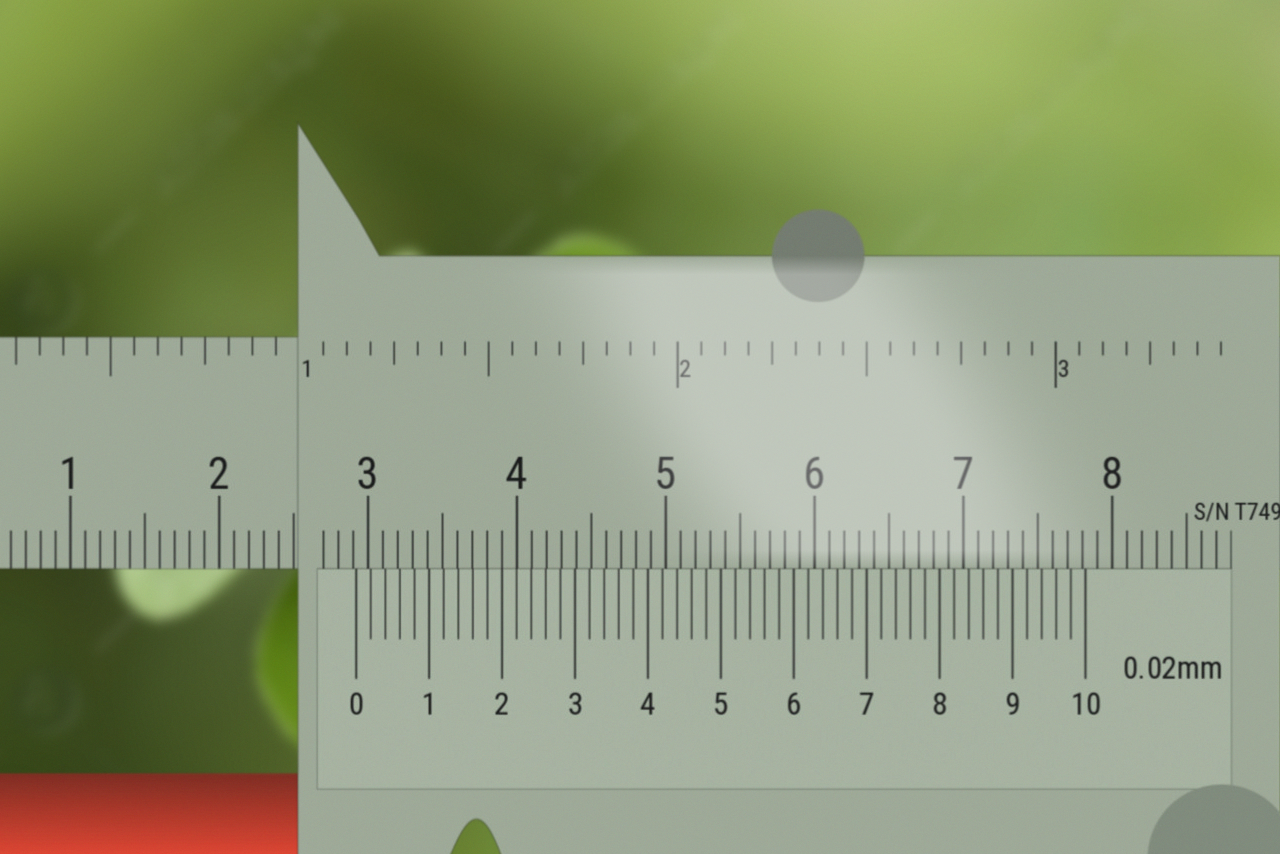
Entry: mm 29.2
